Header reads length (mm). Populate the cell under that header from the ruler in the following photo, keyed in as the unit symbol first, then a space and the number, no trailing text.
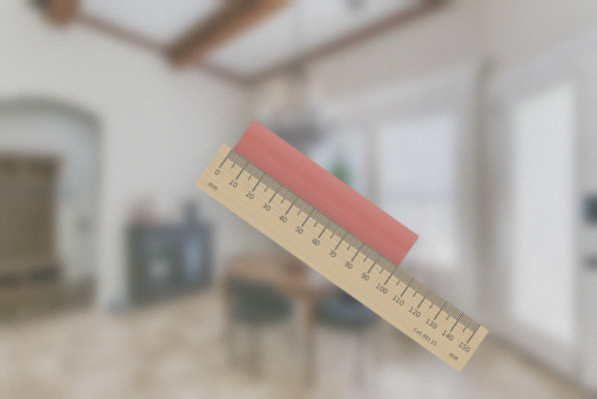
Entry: mm 100
